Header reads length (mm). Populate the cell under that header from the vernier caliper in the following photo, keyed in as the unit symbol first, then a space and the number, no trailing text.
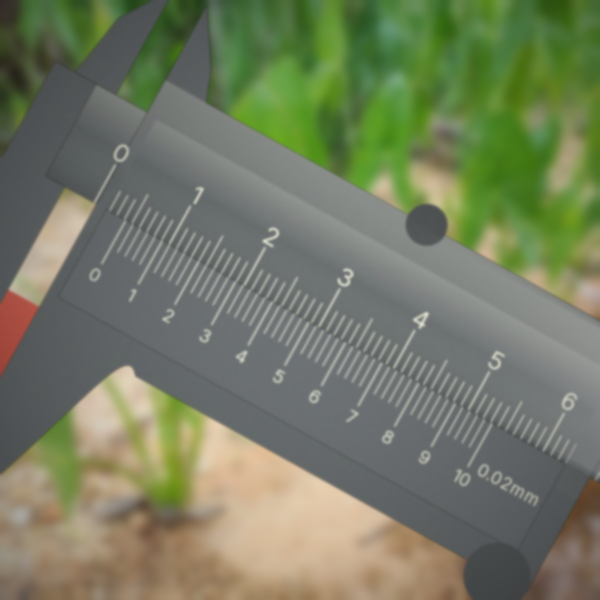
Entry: mm 4.2
